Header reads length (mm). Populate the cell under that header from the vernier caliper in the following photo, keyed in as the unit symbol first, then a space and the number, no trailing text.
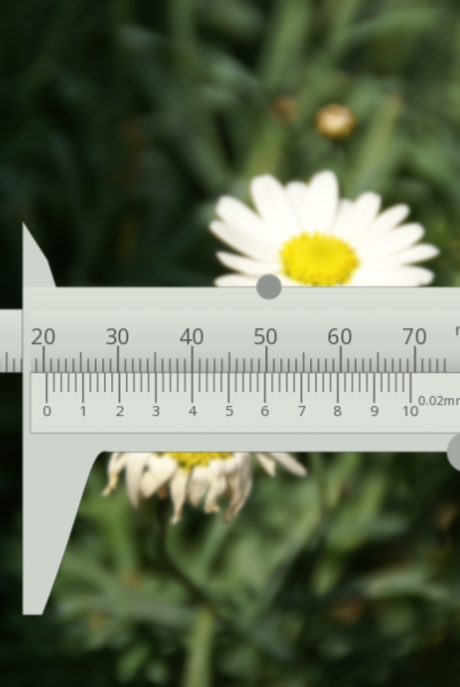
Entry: mm 20.4
